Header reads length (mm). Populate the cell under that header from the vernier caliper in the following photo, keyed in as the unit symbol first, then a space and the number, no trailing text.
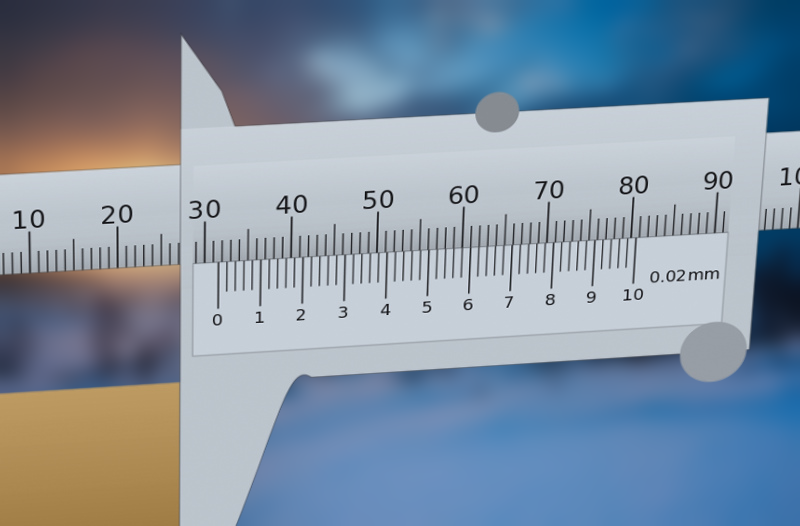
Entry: mm 31.6
